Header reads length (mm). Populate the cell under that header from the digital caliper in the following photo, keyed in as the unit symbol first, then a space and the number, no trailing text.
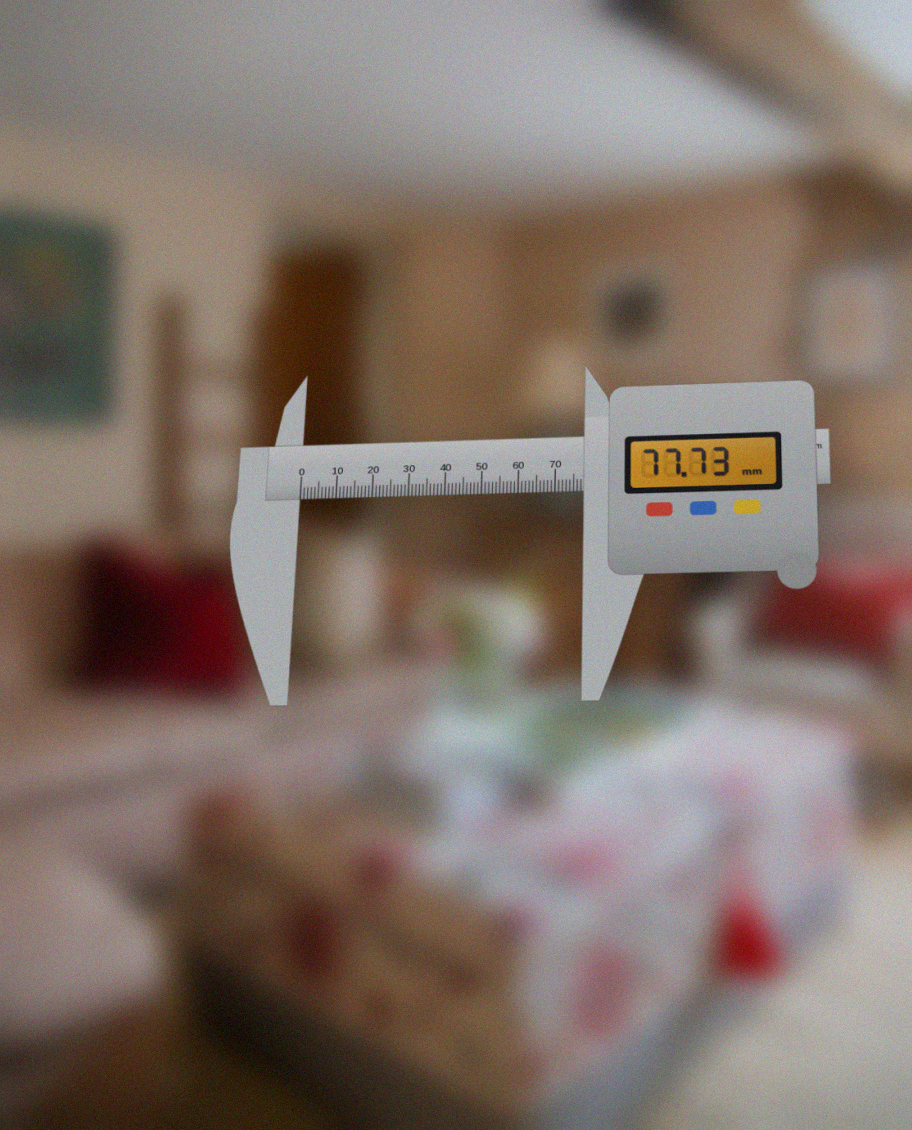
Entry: mm 77.73
